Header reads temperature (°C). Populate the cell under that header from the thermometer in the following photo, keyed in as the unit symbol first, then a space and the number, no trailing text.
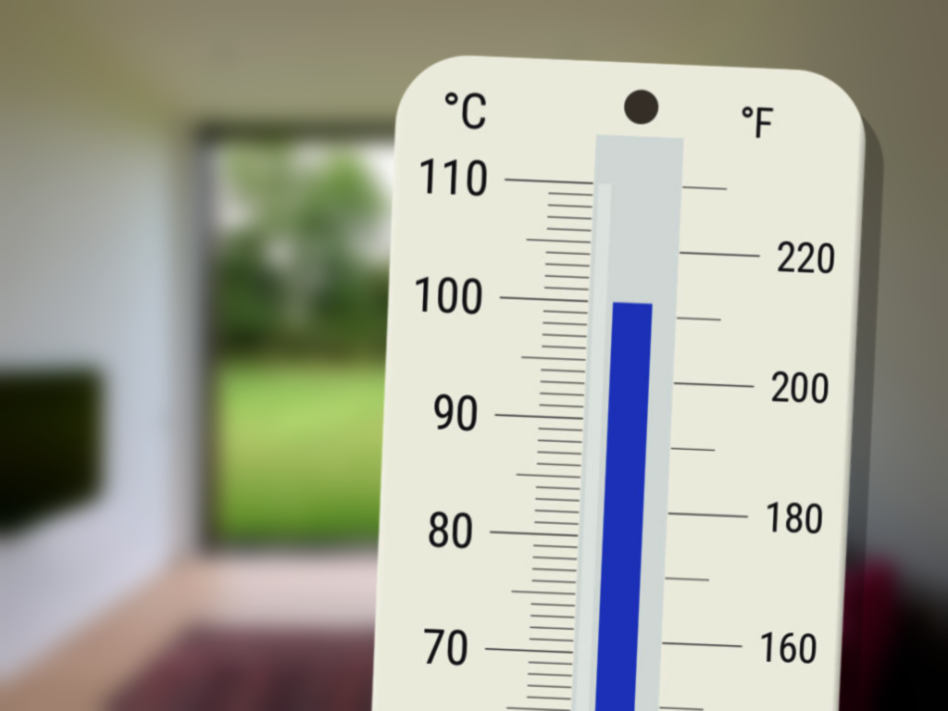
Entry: °C 100
